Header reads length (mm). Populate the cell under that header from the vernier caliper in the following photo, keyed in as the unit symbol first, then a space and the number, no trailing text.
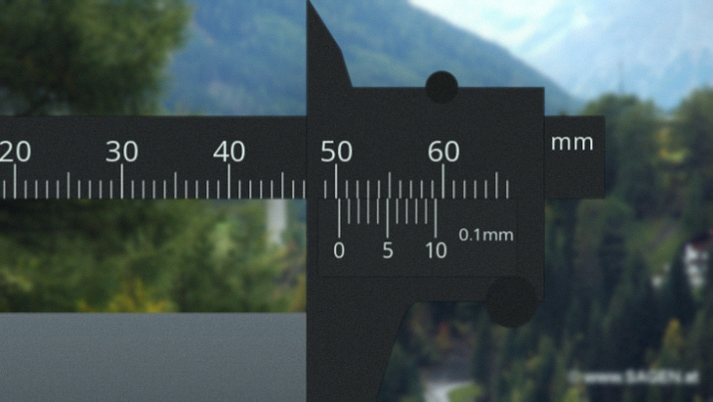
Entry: mm 50.3
